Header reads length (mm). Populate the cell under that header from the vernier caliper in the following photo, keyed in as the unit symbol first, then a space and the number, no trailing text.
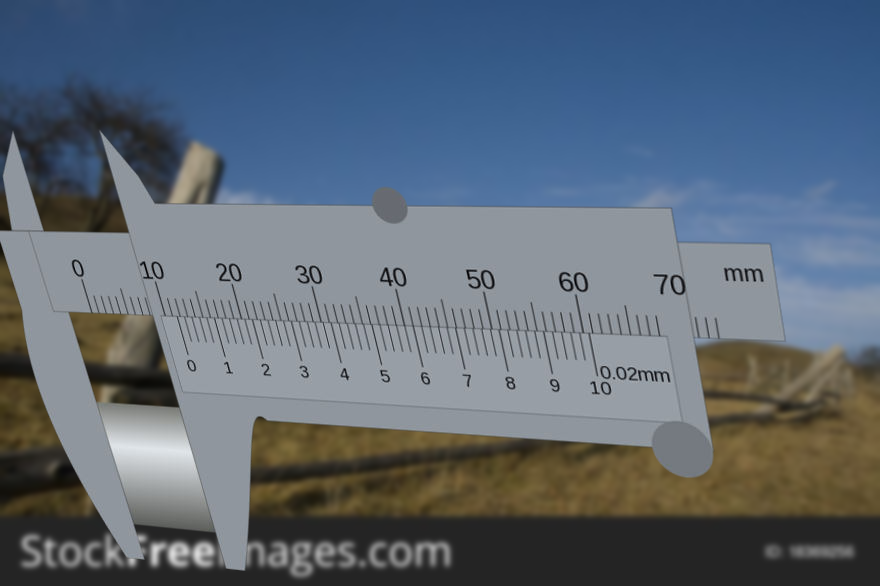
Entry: mm 11.6
